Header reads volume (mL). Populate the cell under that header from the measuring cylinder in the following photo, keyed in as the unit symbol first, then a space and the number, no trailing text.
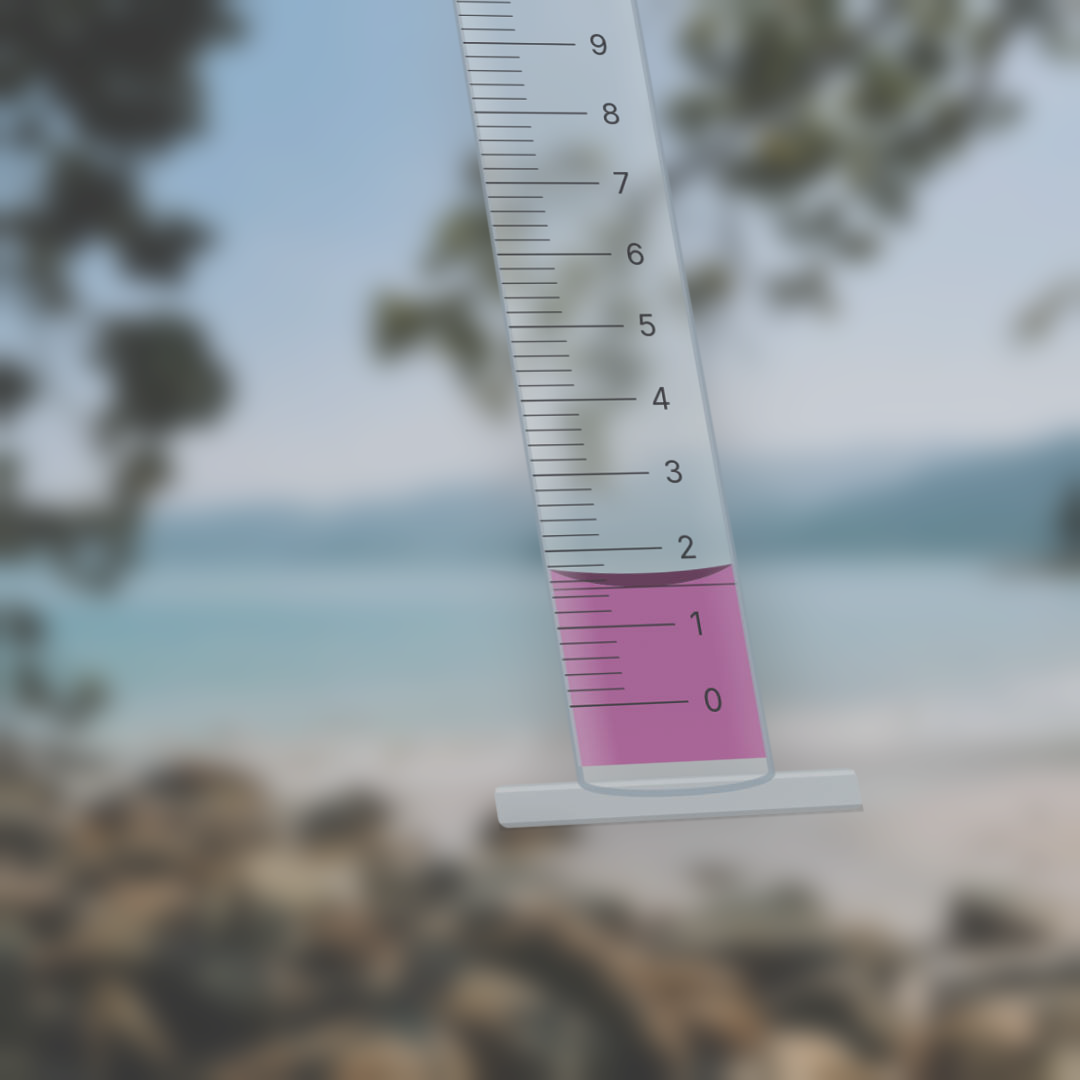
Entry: mL 1.5
